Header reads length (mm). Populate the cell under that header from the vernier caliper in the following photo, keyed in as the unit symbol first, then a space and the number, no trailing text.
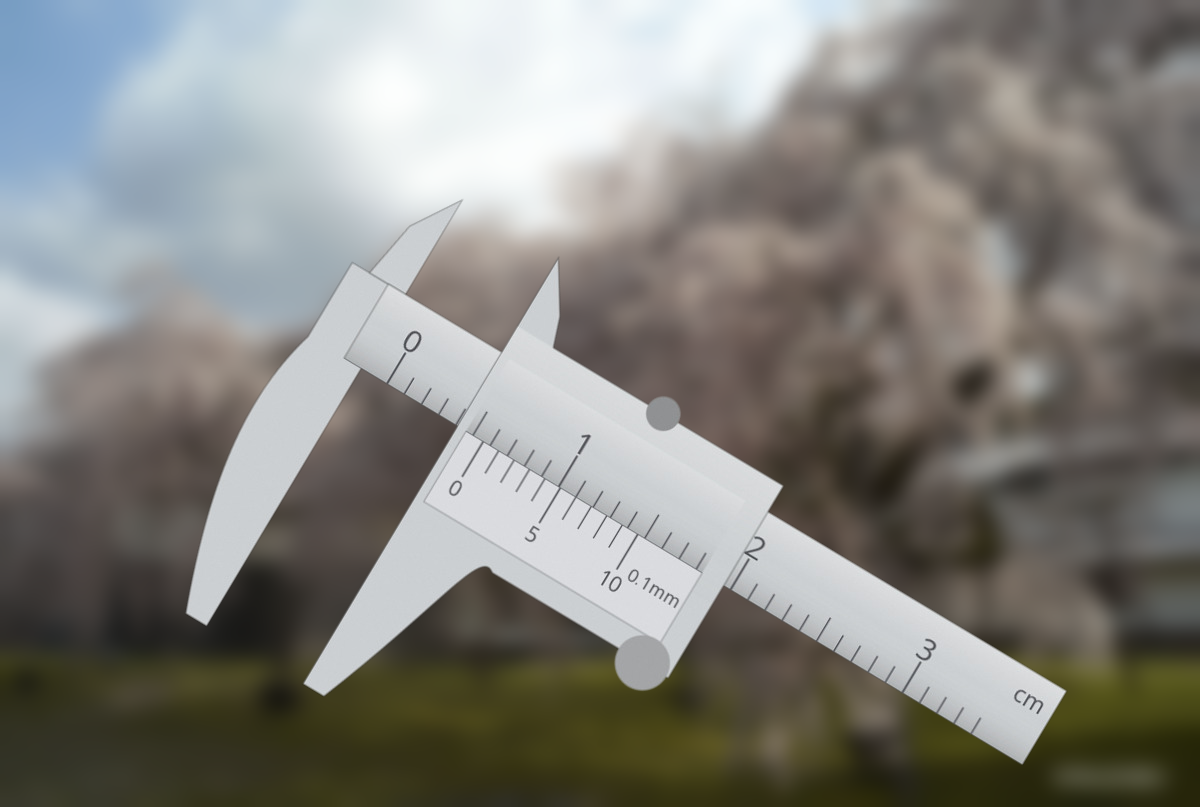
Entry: mm 5.6
